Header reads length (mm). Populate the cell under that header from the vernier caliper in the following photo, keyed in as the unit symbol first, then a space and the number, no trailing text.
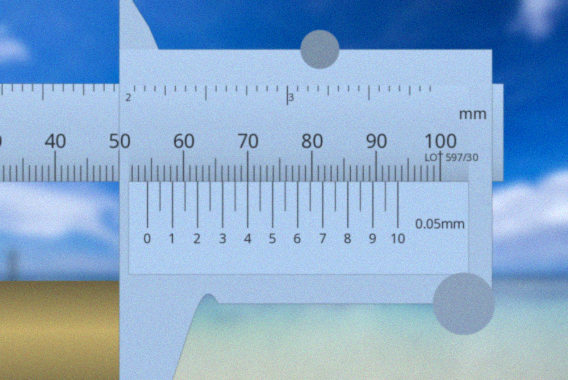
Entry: mm 54.4
